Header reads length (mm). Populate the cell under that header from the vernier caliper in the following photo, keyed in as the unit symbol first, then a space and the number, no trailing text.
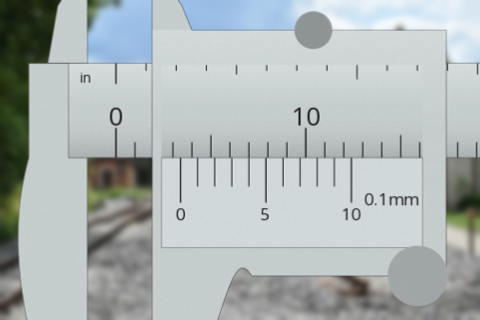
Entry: mm 3.4
